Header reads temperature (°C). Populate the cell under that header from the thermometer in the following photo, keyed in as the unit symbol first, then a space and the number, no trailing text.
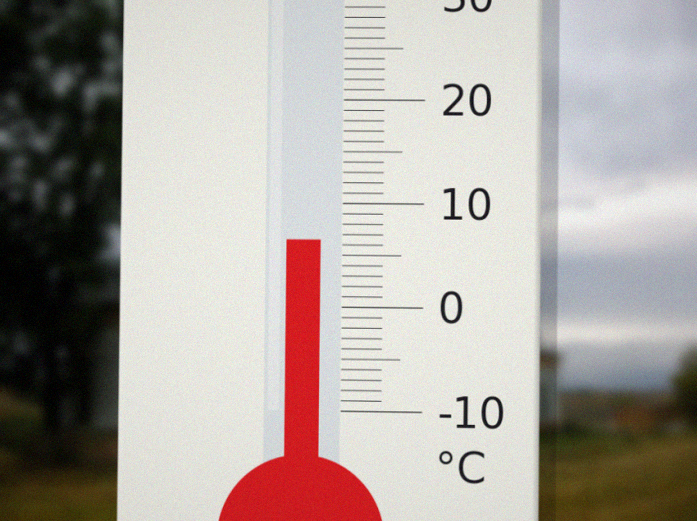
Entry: °C 6.5
